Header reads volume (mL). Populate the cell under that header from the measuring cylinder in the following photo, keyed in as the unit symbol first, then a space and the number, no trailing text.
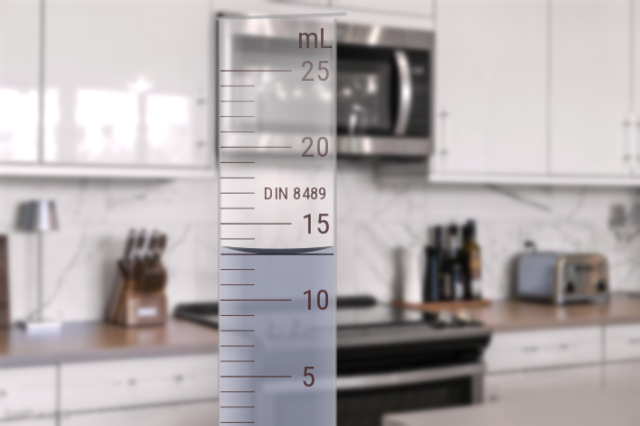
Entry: mL 13
